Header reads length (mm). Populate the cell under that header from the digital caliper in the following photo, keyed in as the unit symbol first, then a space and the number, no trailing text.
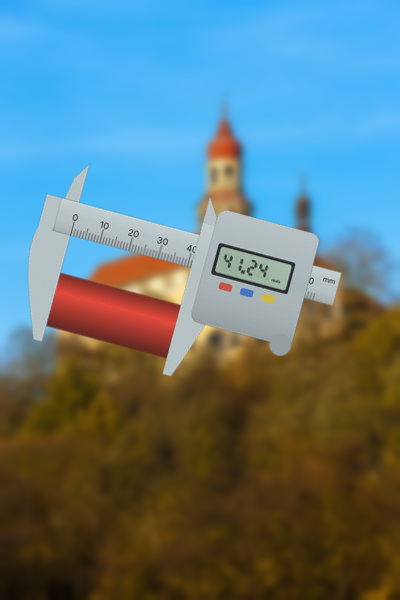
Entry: mm 41.24
